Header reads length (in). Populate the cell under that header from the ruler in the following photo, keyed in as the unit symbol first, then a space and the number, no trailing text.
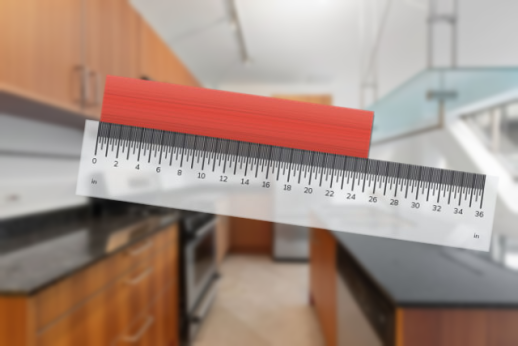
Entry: in 25
